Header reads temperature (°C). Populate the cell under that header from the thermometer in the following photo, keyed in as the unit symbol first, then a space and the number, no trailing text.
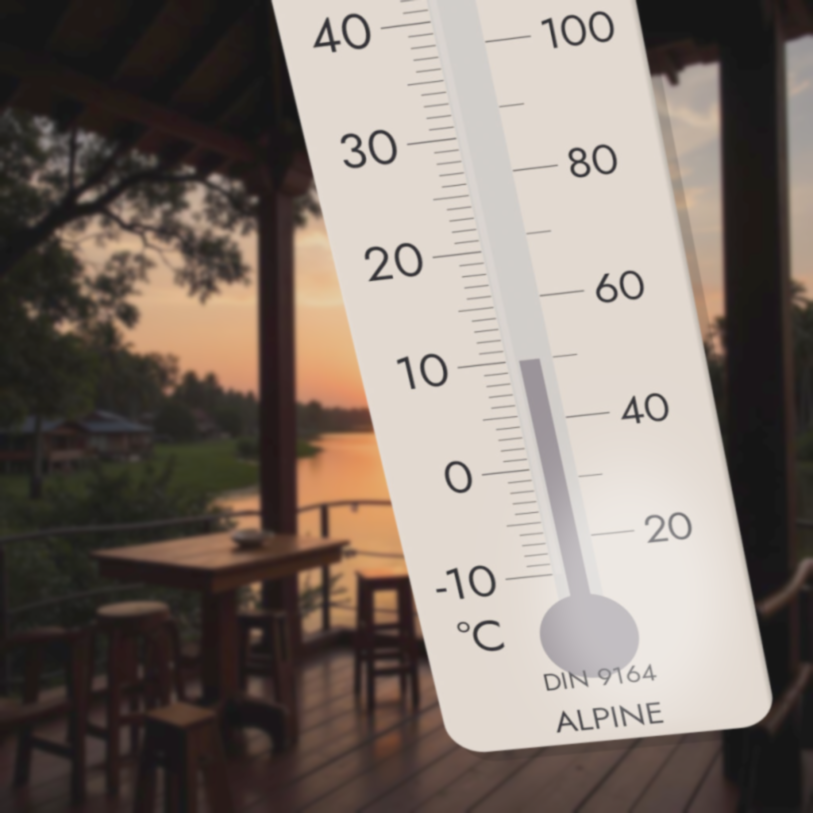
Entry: °C 10
